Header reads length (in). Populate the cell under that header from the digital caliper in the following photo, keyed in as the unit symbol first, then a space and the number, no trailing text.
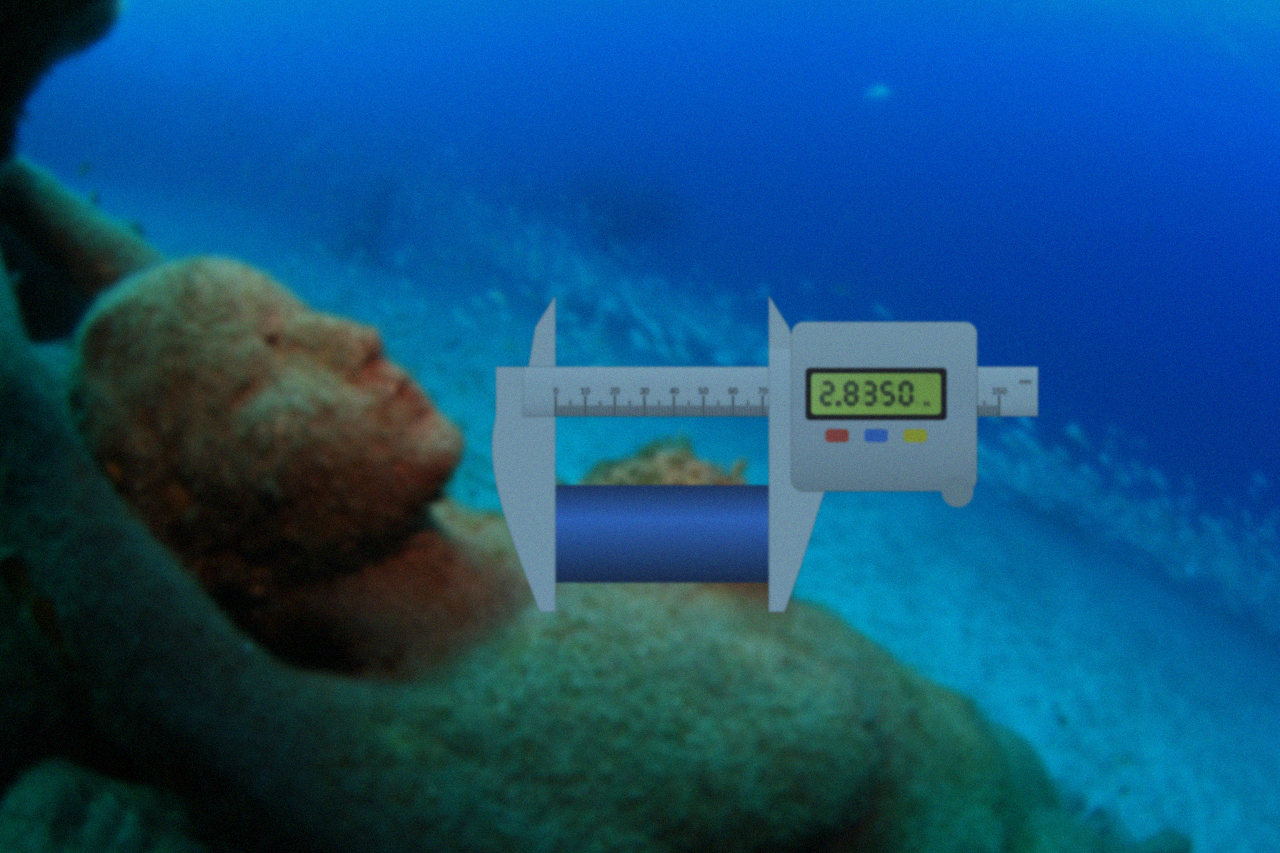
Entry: in 2.8350
